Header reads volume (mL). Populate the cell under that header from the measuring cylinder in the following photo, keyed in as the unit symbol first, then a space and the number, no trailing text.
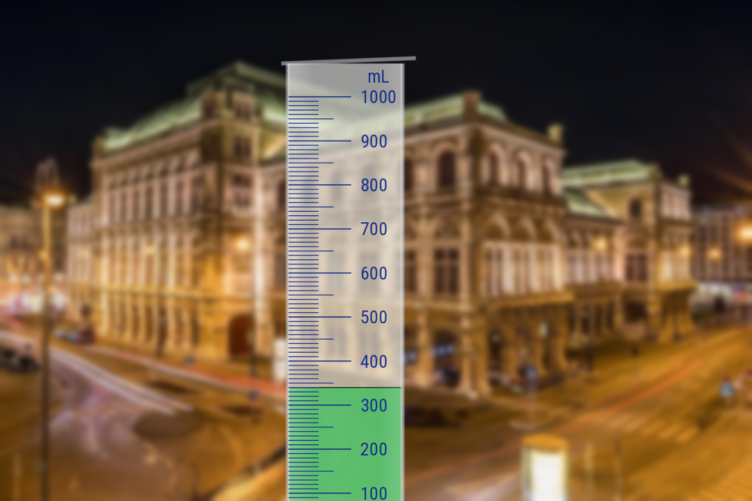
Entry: mL 340
